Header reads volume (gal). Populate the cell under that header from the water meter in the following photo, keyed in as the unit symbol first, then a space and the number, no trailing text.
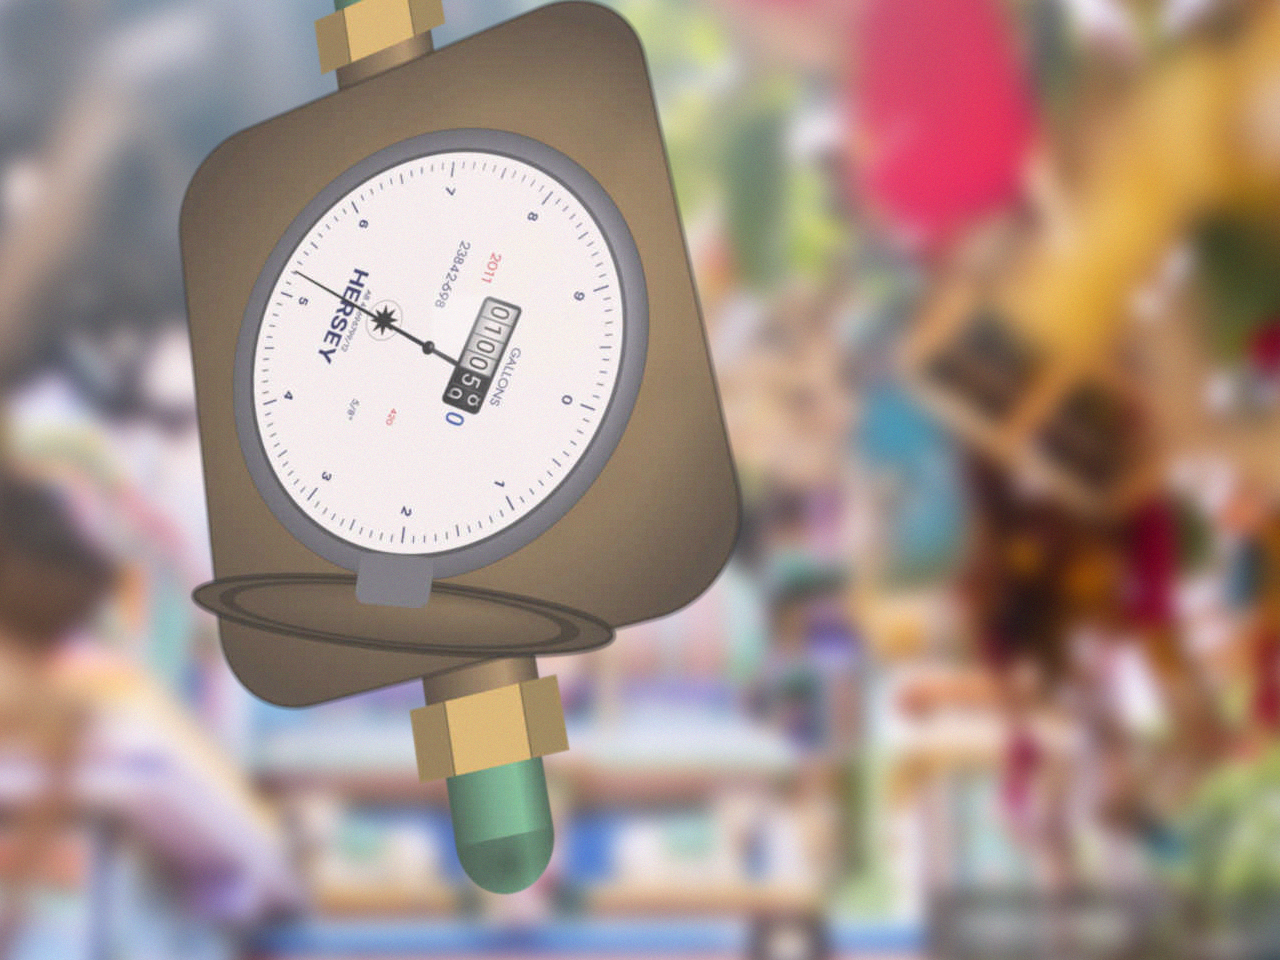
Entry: gal 100585.2
